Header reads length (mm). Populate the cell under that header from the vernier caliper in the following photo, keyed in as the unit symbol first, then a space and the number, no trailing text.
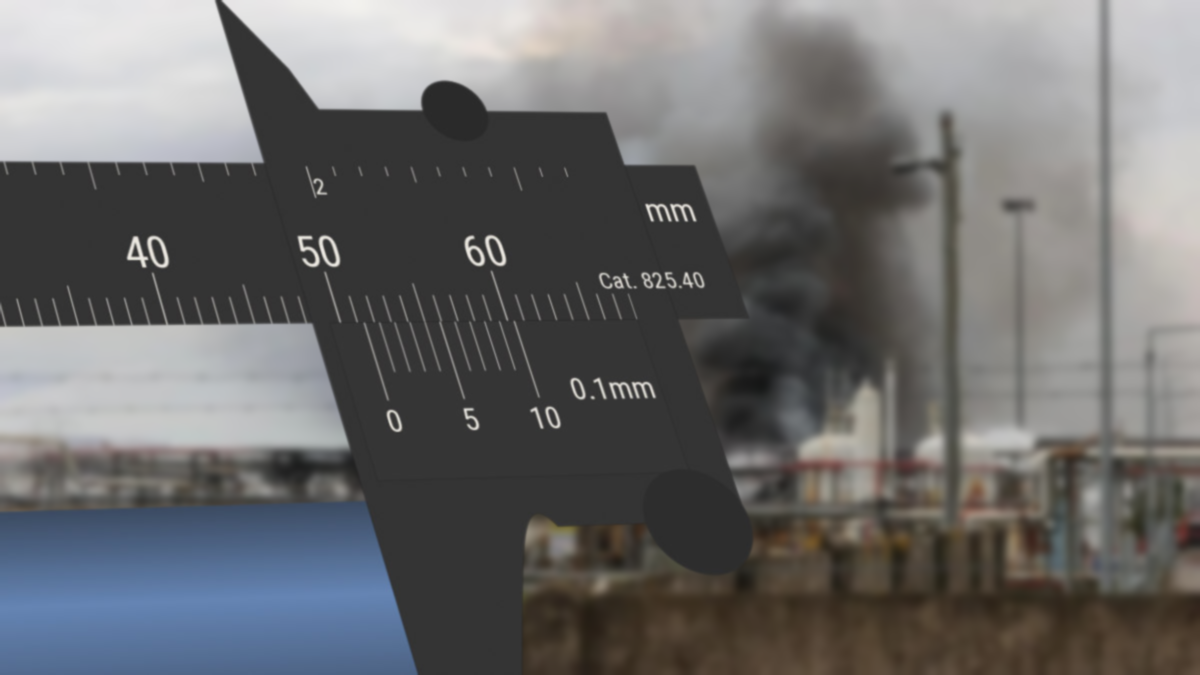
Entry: mm 51.4
